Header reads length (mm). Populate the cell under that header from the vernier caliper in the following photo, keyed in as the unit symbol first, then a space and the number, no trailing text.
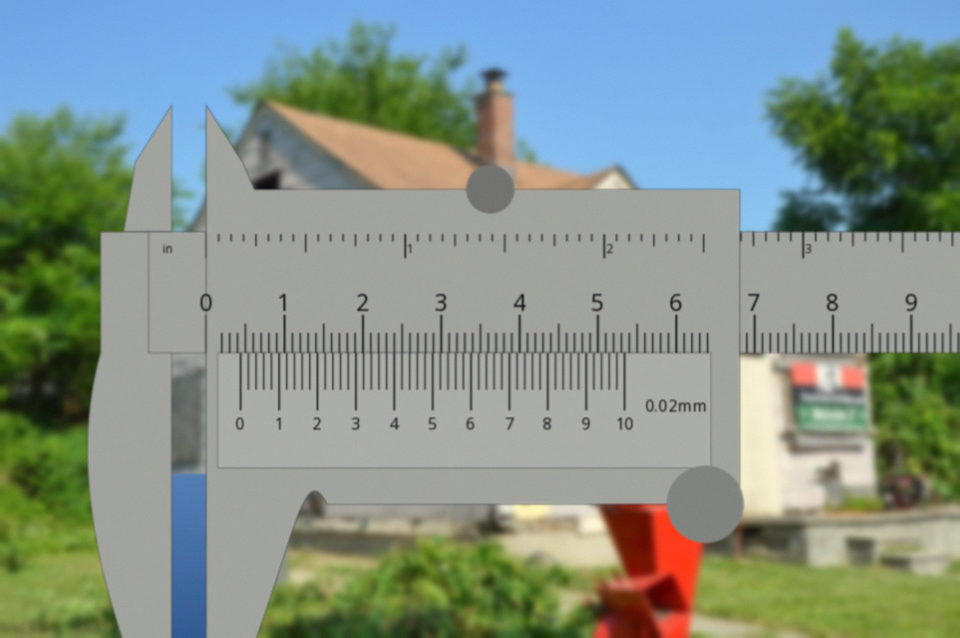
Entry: mm 4.4
